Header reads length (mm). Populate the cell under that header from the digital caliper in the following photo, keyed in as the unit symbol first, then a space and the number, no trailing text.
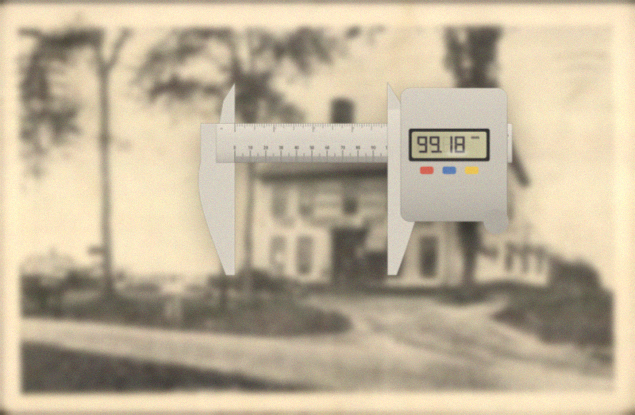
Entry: mm 99.18
